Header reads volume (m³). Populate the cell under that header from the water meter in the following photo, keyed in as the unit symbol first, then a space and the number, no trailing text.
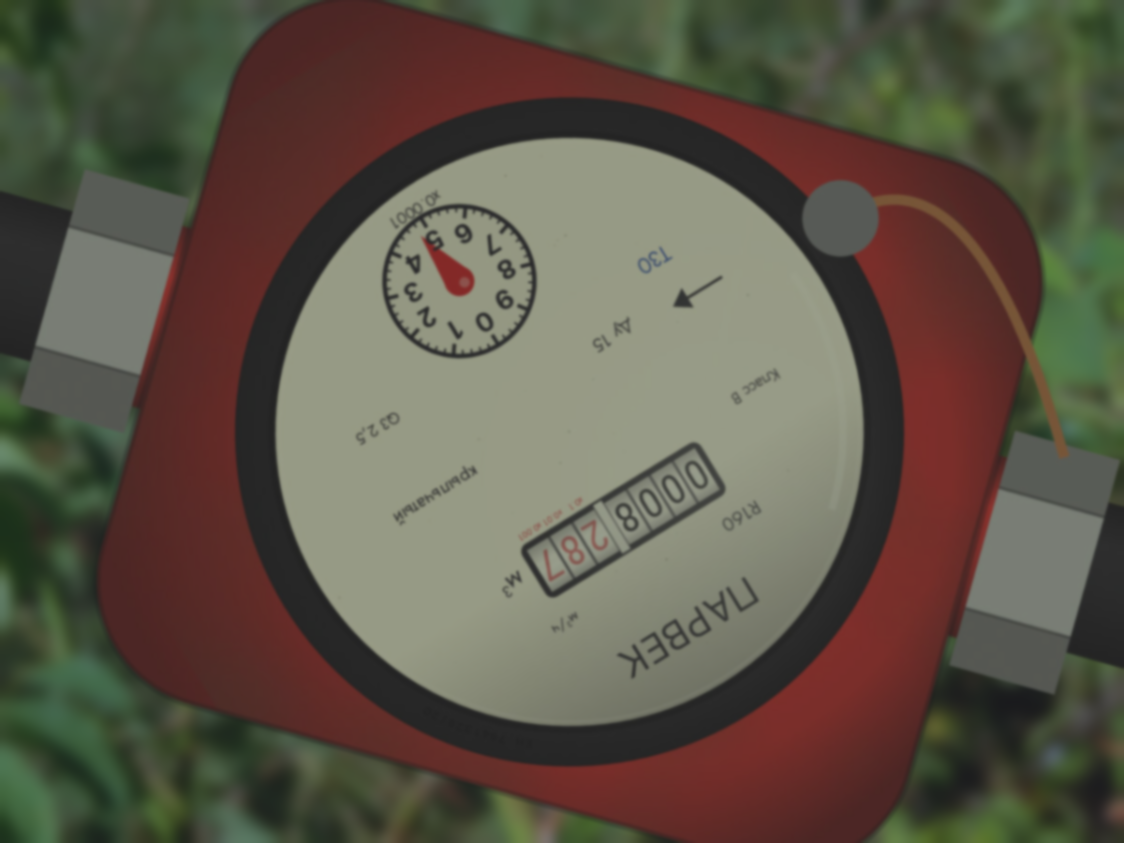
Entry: m³ 8.2874
